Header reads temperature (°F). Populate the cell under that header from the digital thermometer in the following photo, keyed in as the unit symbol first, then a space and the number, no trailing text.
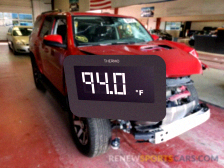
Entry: °F 94.0
